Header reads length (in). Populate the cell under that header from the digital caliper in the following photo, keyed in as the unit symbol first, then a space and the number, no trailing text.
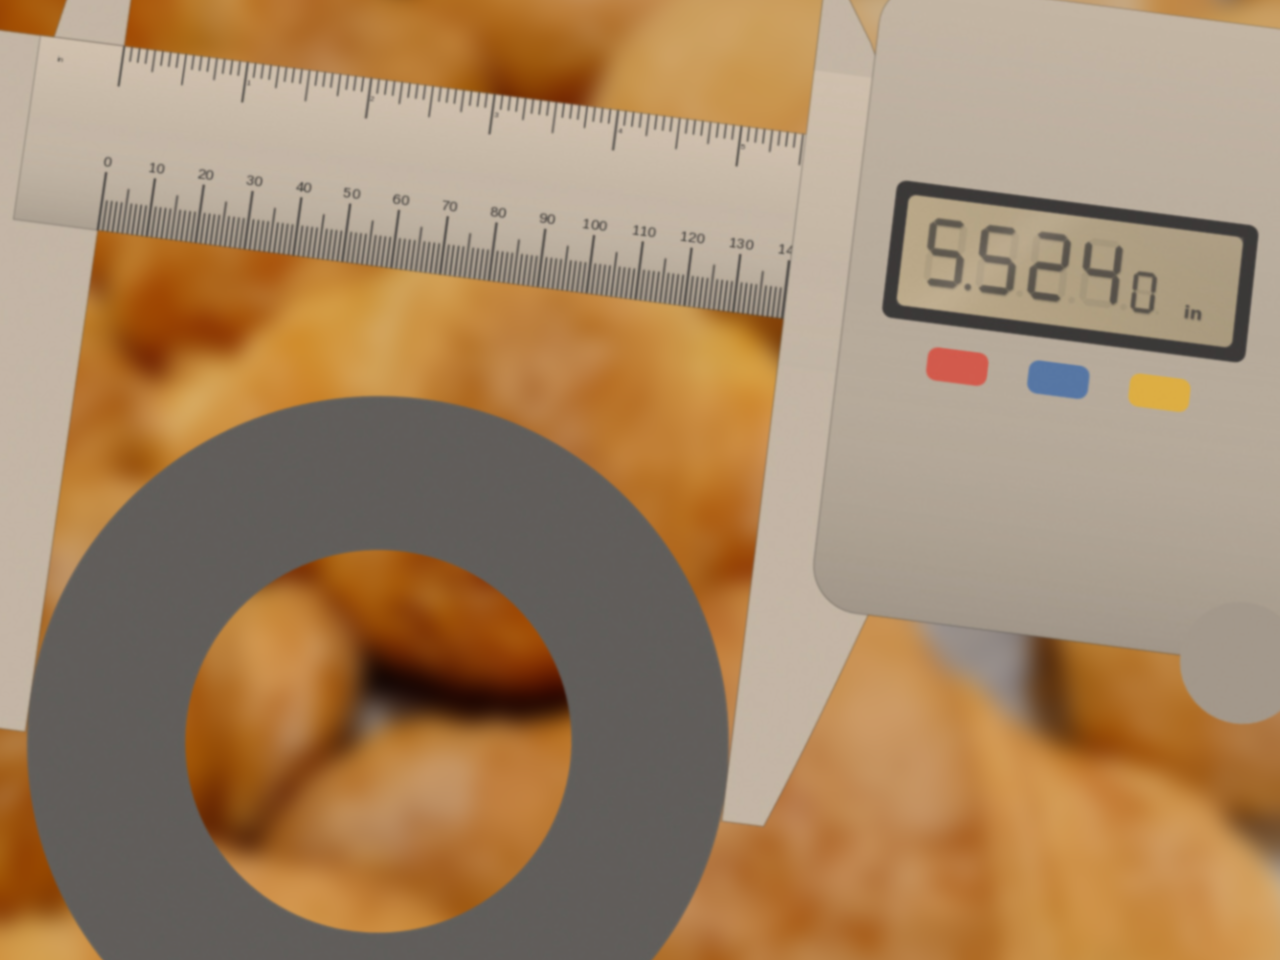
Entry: in 5.5240
